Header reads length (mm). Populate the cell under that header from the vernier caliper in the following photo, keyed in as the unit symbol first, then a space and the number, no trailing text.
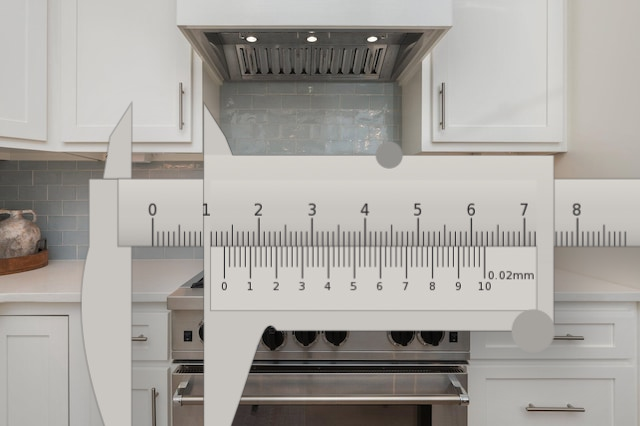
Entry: mm 13.5
